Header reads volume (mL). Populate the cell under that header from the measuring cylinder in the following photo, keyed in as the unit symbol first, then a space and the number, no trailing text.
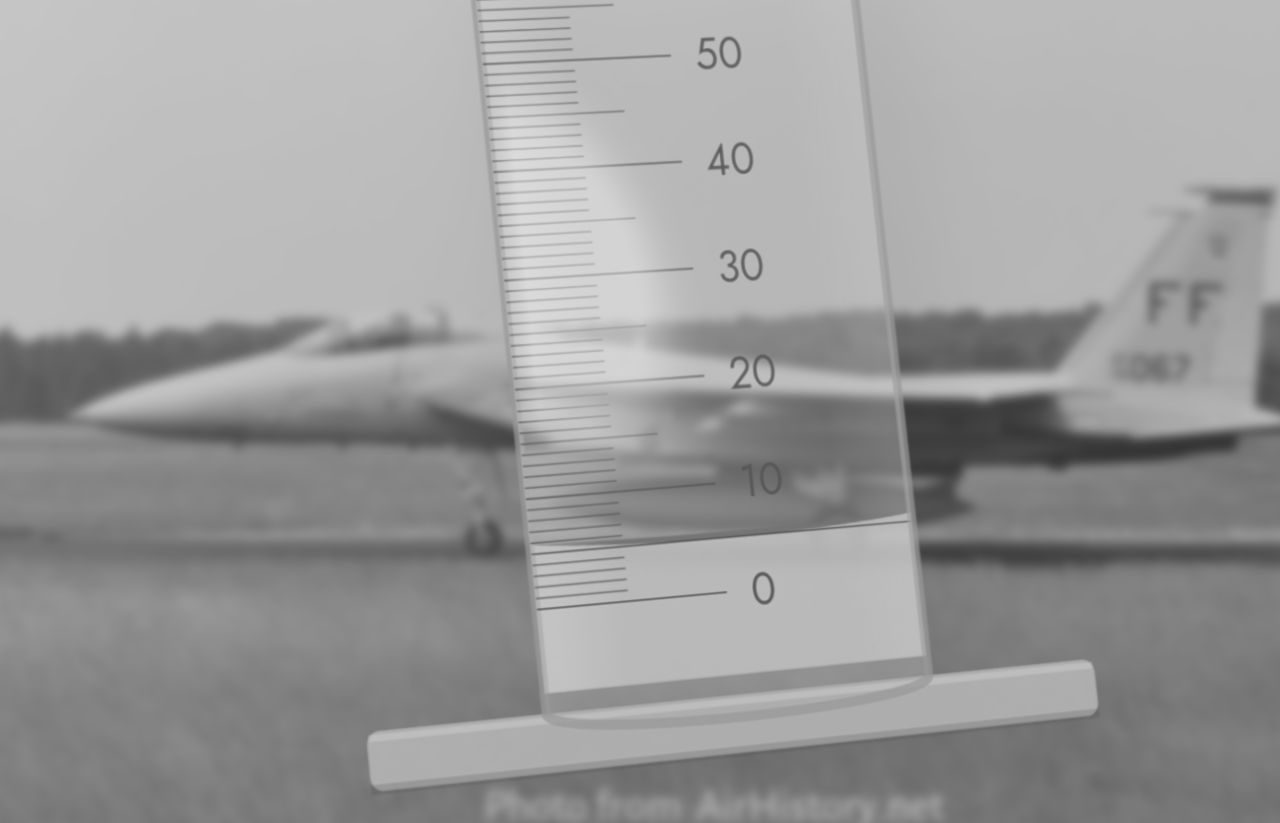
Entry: mL 5
